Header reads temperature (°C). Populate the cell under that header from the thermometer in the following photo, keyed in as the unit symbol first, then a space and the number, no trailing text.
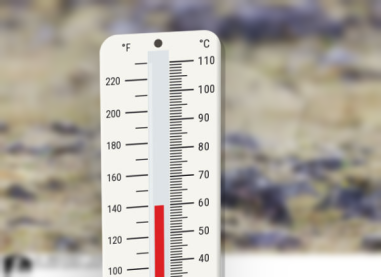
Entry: °C 60
